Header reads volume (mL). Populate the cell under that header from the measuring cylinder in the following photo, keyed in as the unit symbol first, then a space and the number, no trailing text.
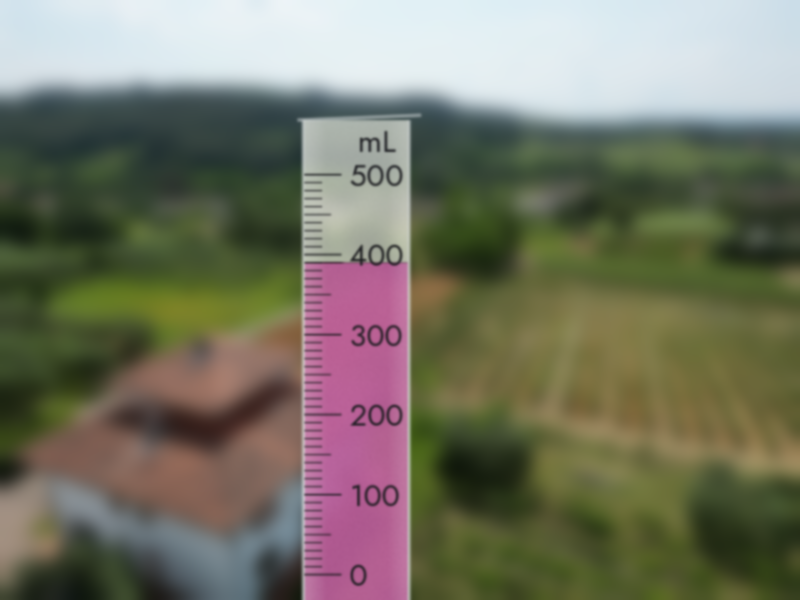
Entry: mL 390
